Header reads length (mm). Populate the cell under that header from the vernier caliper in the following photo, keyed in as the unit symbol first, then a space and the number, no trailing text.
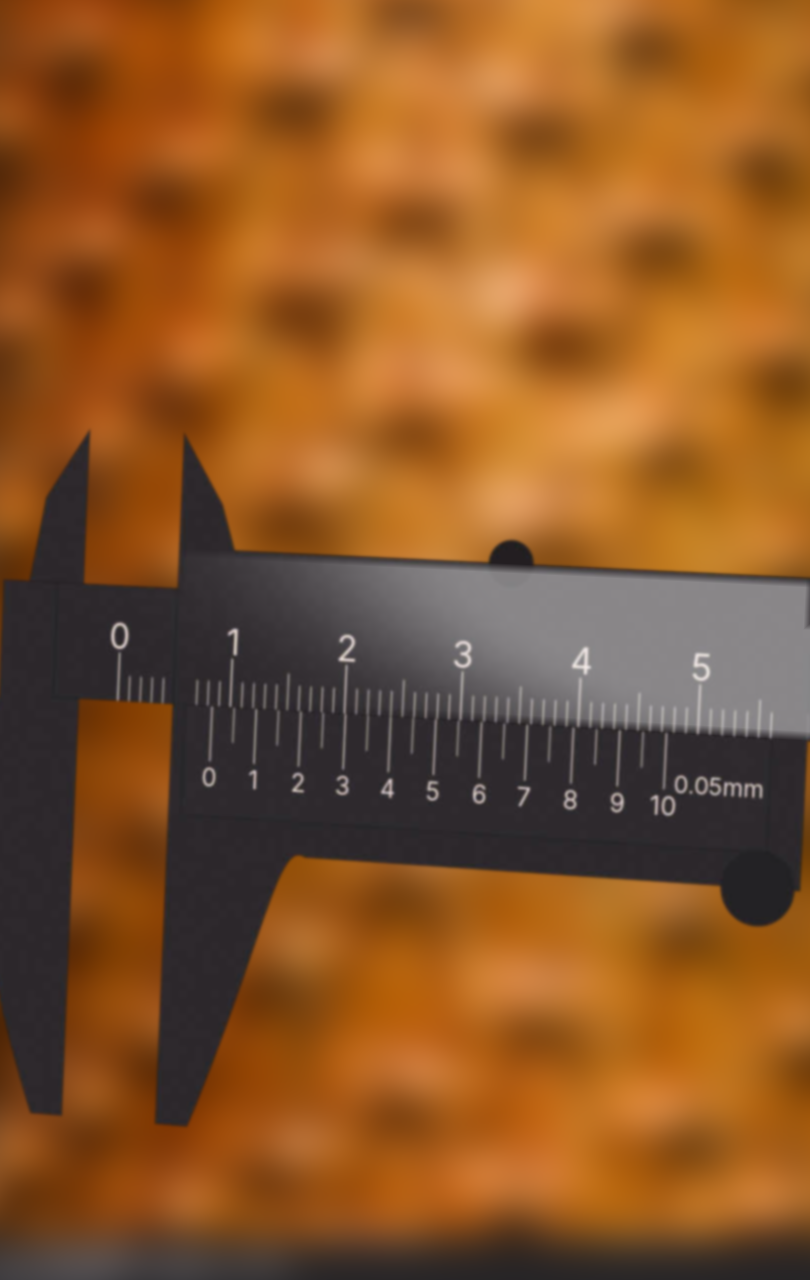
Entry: mm 8.4
